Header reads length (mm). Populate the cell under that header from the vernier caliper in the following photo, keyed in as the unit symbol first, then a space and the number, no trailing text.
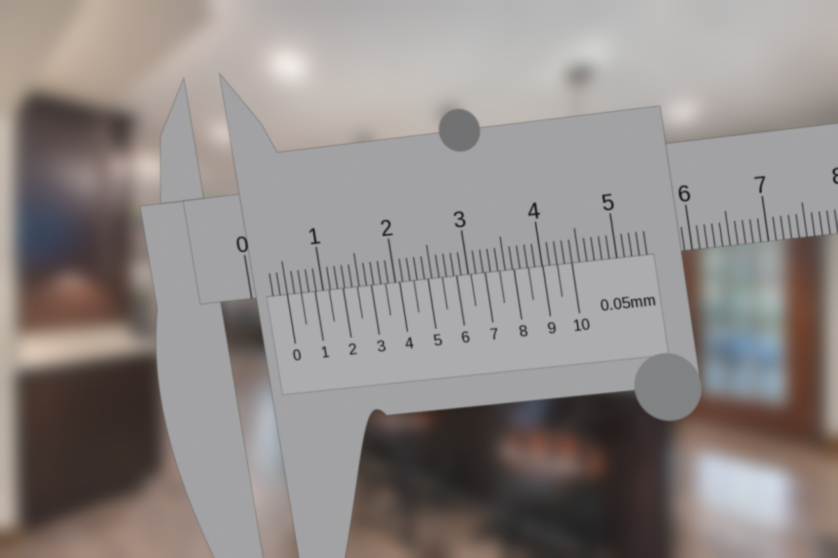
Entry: mm 5.0
